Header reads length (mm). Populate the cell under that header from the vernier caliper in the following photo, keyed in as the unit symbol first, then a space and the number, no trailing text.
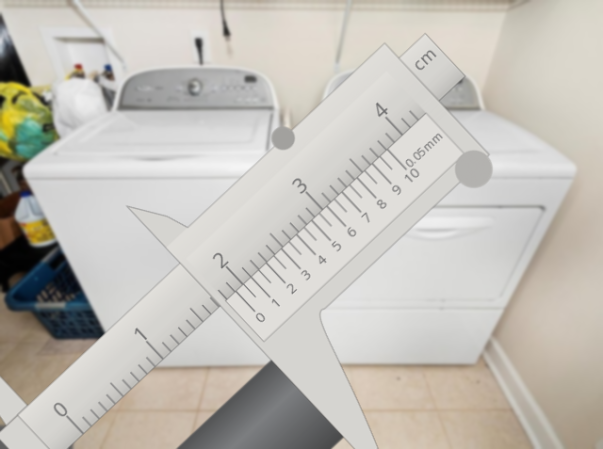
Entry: mm 19.1
